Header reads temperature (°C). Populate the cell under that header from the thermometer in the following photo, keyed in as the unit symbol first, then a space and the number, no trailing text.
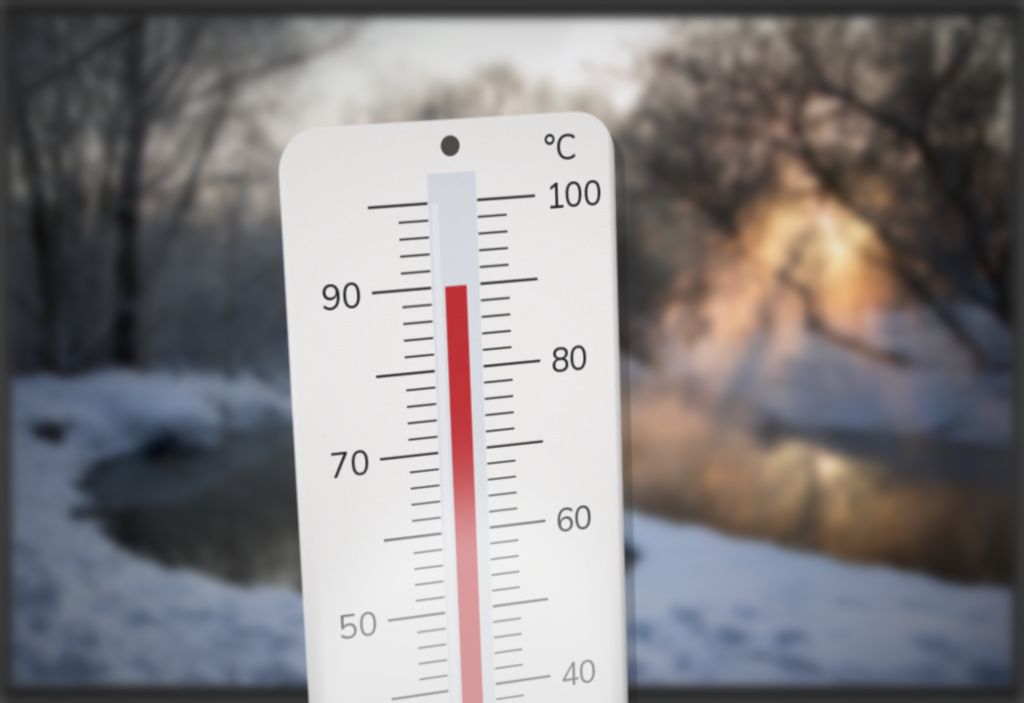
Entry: °C 90
